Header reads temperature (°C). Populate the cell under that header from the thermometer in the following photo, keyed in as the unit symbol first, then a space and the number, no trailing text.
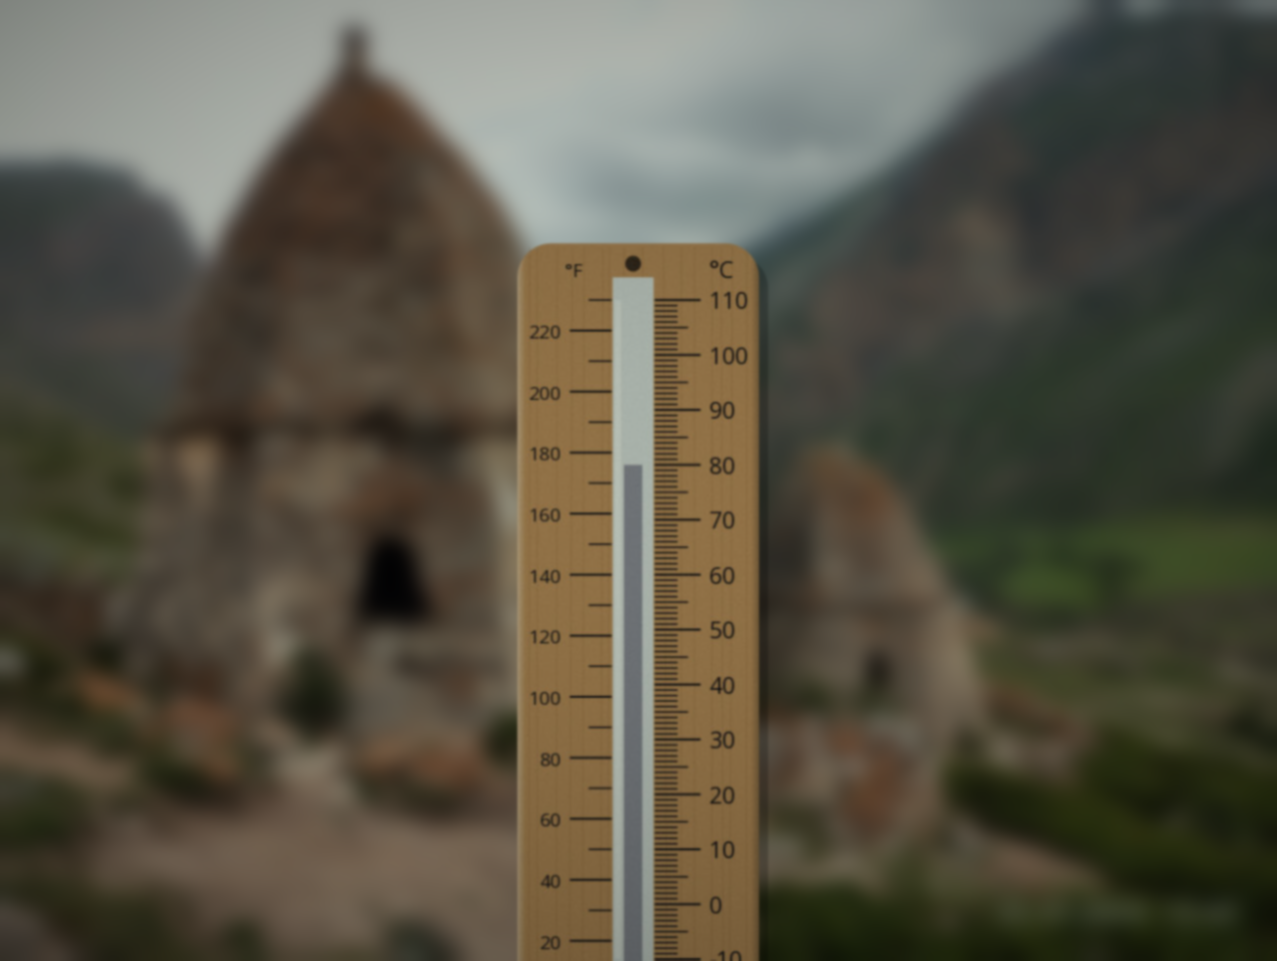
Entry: °C 80
